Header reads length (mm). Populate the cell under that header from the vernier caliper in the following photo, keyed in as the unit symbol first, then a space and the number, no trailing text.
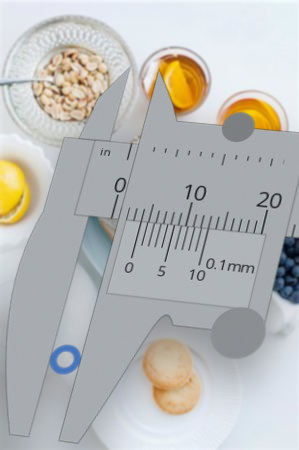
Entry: mm 4.0
